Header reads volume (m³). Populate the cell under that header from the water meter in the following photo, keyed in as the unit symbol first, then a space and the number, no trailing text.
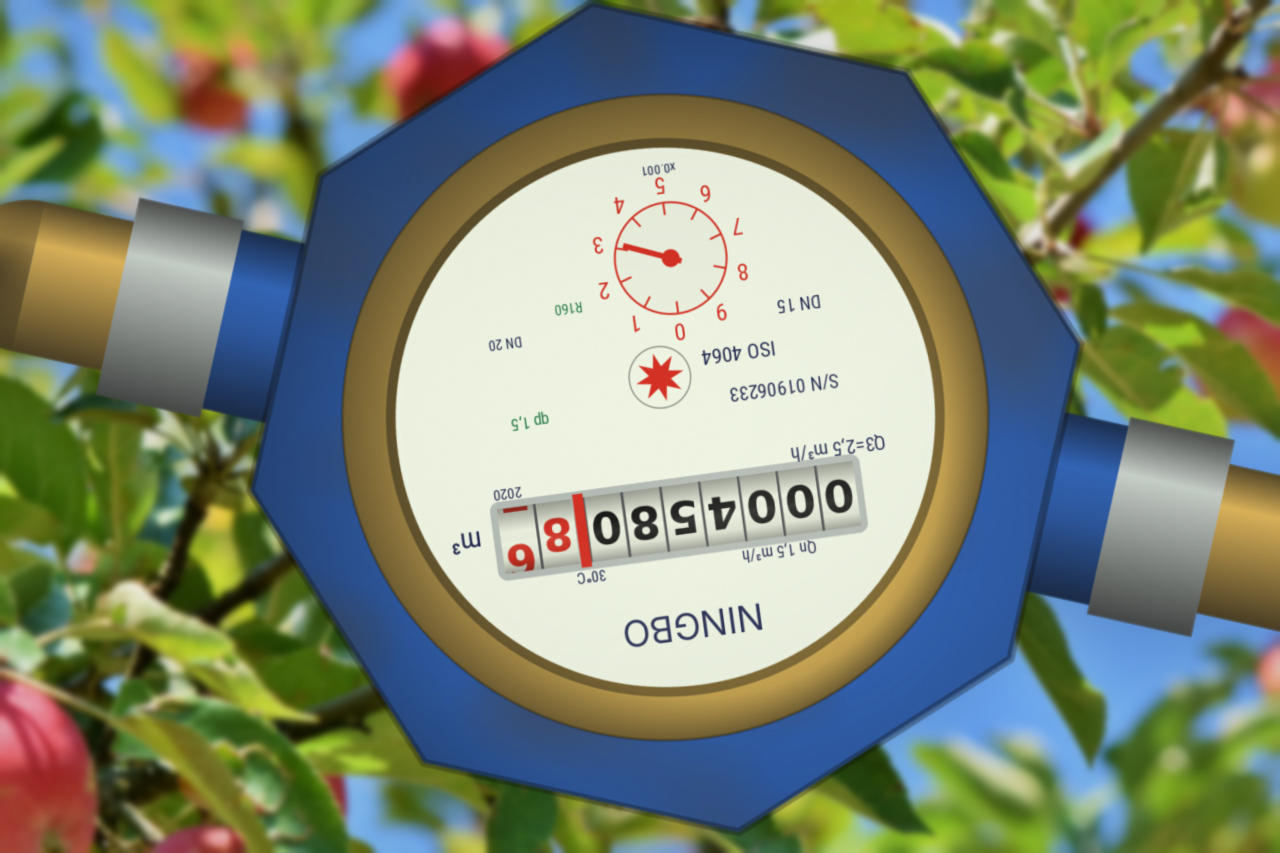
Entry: m³ 4580.863
